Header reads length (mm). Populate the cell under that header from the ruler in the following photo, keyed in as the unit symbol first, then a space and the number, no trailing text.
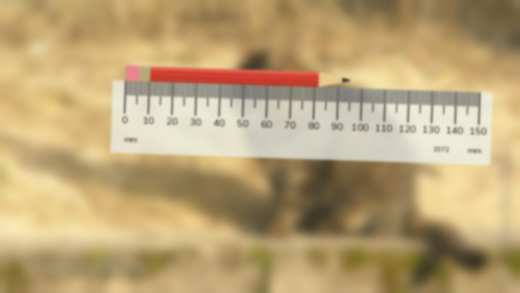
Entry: mm 95
